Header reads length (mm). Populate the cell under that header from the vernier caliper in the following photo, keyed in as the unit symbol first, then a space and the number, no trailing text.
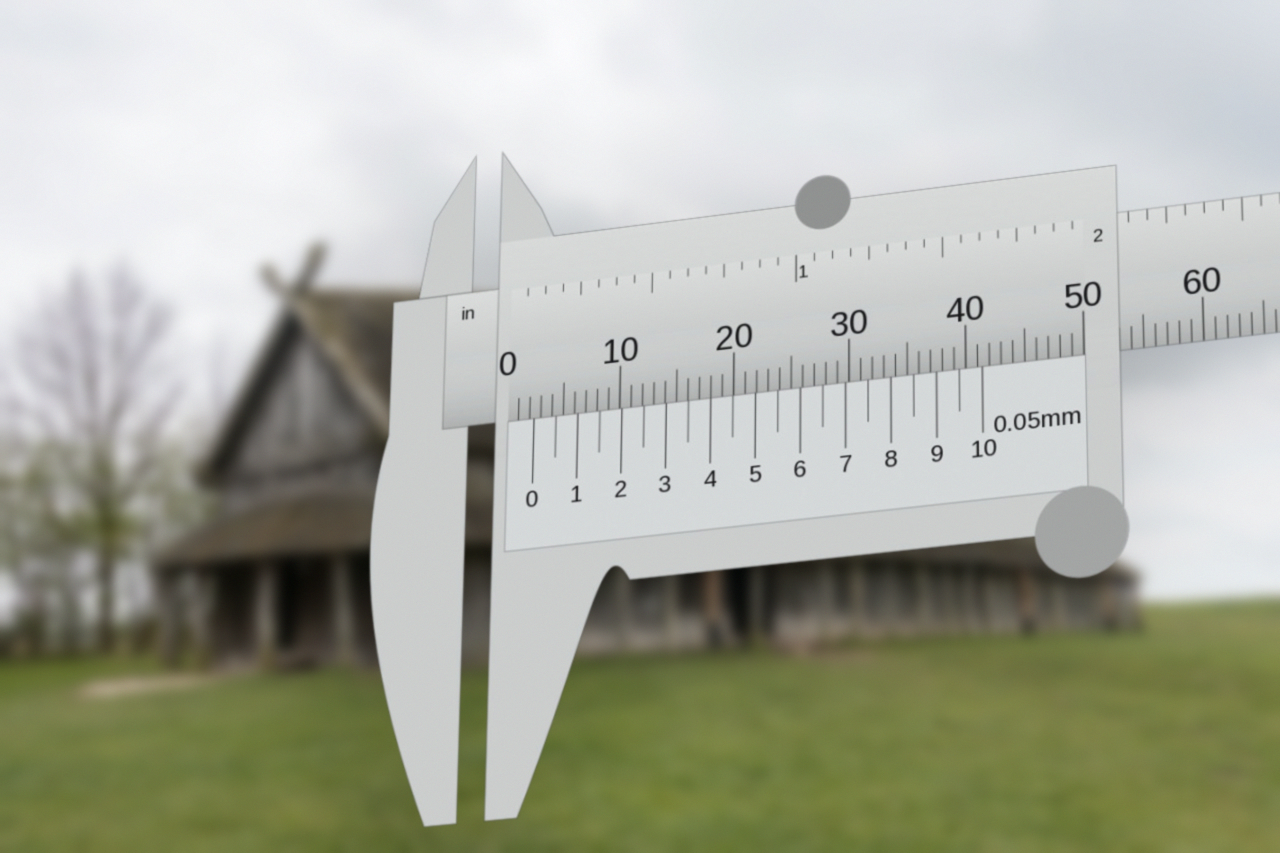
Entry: mm 2.4
